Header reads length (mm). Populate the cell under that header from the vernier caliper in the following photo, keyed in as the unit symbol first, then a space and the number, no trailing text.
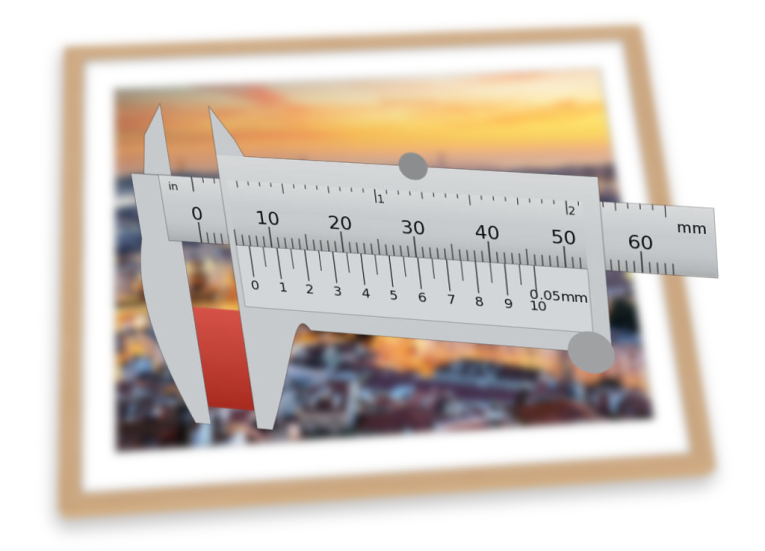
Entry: mm 6.8
